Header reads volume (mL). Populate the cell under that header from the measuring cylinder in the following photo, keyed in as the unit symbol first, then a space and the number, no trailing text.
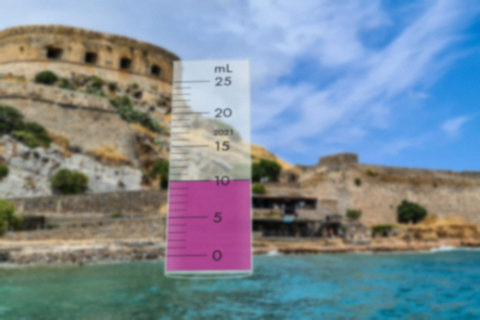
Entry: mL 10
